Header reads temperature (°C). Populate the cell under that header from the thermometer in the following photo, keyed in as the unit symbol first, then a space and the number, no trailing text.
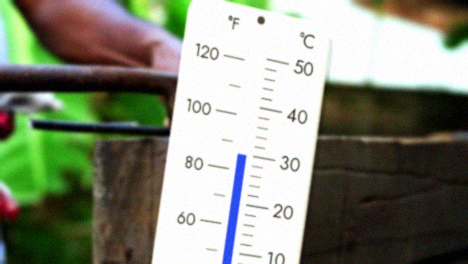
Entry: °C 30
